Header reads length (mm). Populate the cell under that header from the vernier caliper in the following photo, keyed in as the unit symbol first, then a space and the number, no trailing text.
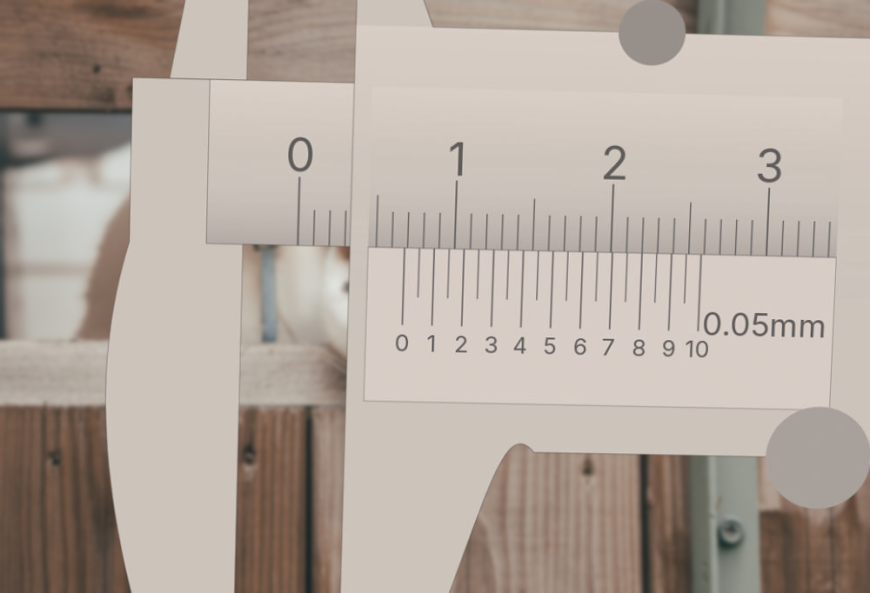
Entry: mm 6.8
